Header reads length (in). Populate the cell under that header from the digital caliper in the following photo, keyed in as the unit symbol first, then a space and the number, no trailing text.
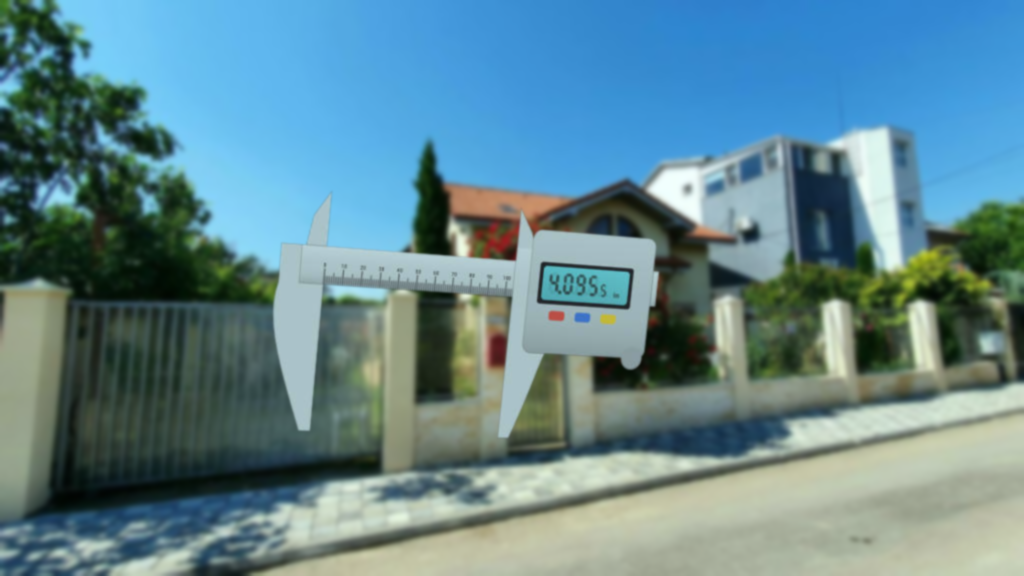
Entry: in 4.0955
